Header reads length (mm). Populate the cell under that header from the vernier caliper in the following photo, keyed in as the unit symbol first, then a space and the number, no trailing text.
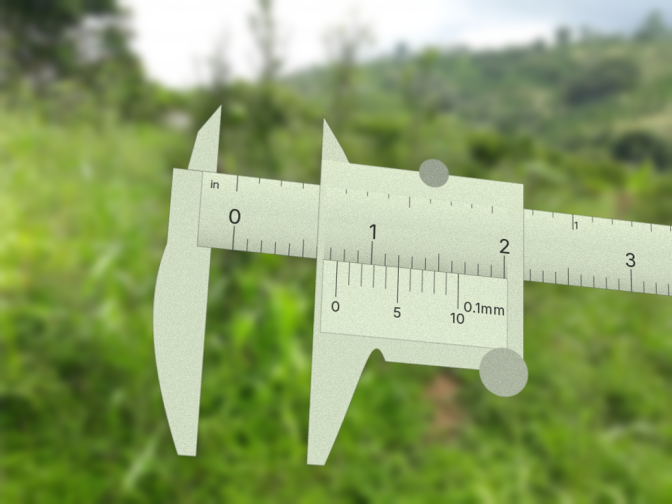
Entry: mm 7.5
